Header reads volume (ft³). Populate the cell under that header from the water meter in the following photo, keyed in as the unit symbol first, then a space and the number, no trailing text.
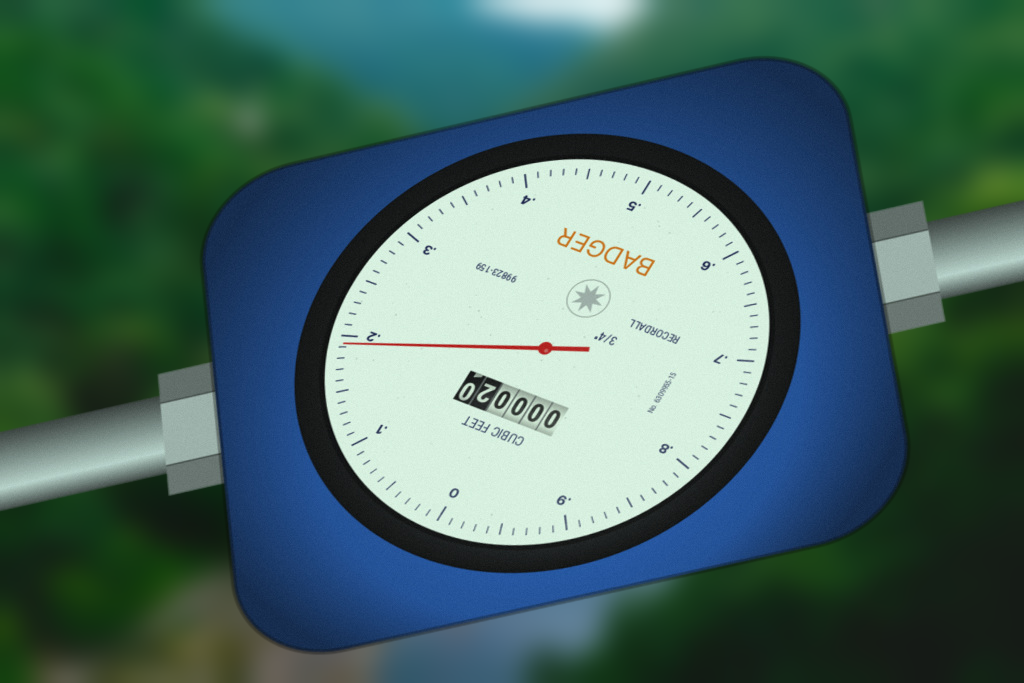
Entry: ft³ 20.19
